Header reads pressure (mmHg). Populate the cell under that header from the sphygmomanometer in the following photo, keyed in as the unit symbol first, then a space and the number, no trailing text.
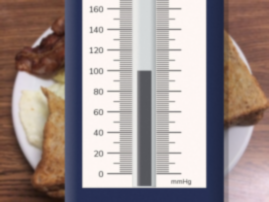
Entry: mmHg 100
